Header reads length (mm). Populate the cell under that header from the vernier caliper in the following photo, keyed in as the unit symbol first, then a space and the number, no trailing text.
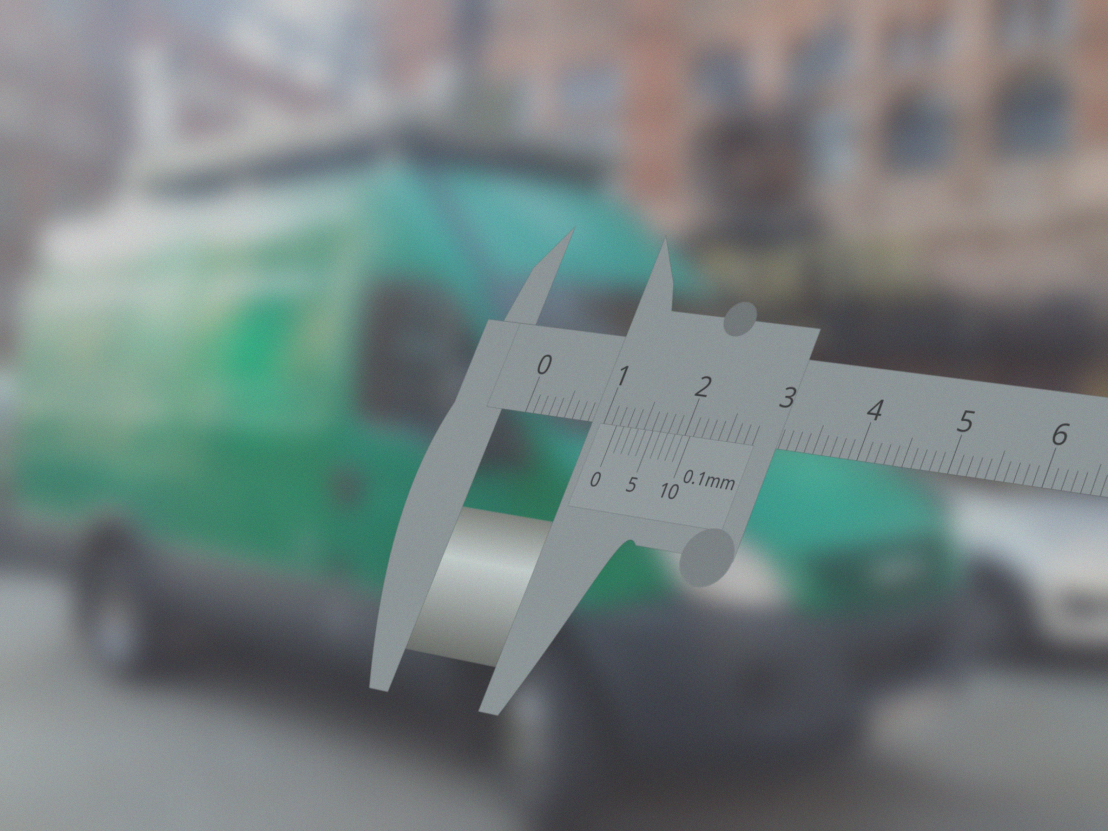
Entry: mm 11.6
